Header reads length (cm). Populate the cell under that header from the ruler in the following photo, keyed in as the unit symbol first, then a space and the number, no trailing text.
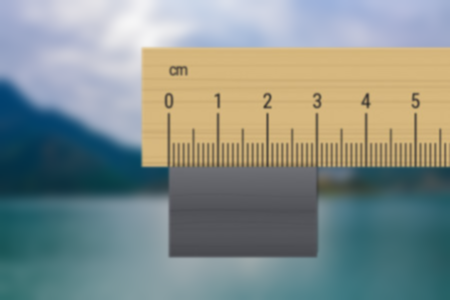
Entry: cm 3
